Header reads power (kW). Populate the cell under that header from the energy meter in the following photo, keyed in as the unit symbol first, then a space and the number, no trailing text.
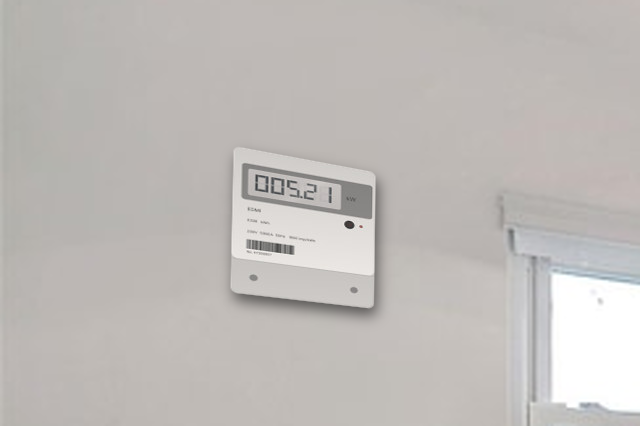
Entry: kW 5.21
